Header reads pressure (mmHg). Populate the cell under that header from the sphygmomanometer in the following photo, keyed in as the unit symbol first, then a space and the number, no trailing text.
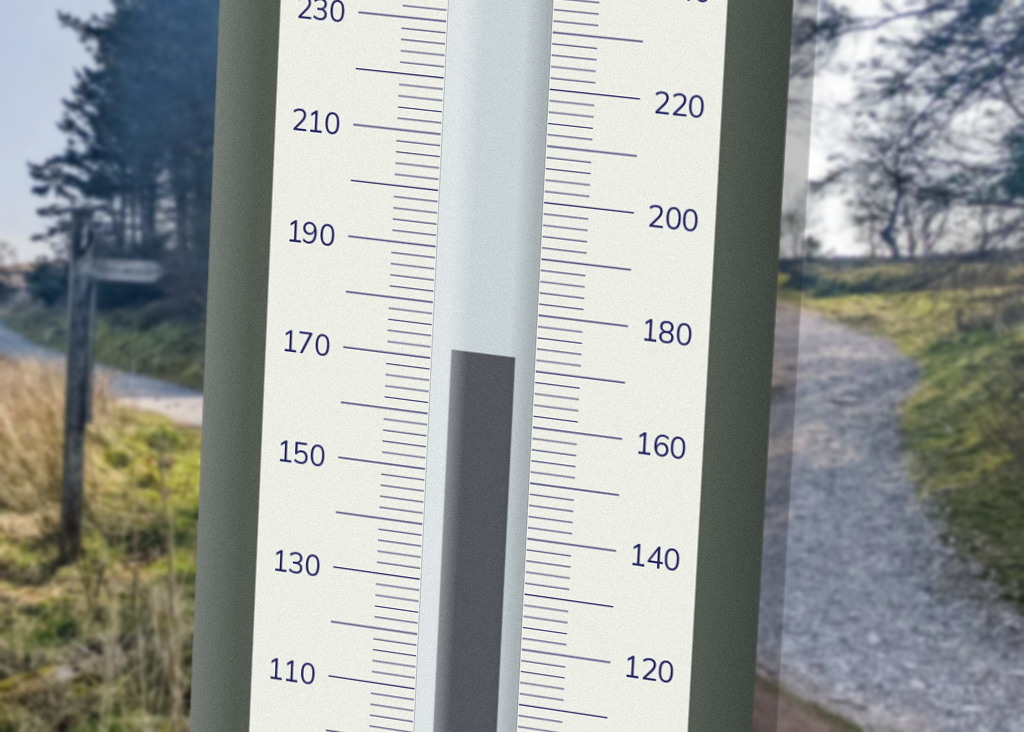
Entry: mmHg 172
